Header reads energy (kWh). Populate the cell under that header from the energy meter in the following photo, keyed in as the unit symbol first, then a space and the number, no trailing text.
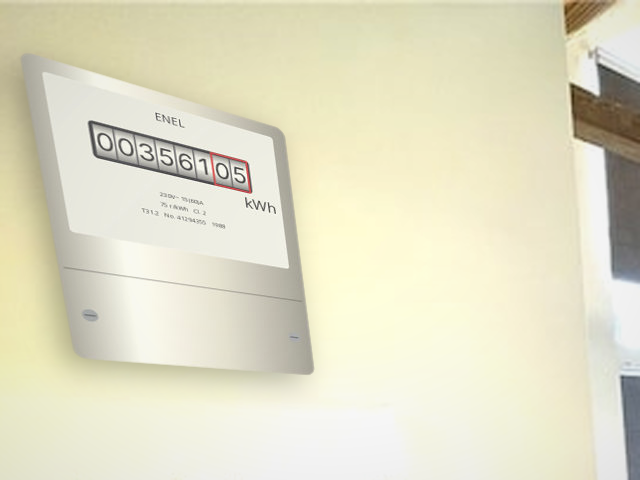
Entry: kWh 3561.05
